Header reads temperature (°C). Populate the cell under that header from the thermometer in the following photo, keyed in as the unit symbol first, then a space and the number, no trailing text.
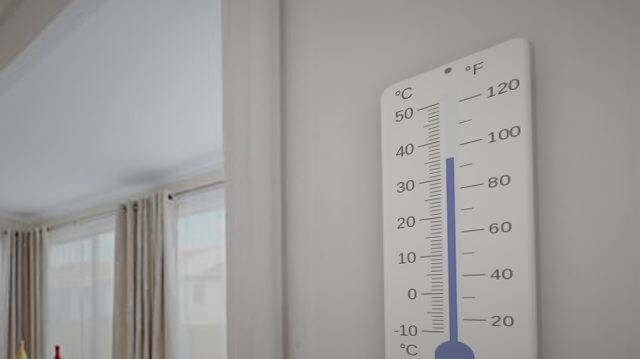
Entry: °C 35
